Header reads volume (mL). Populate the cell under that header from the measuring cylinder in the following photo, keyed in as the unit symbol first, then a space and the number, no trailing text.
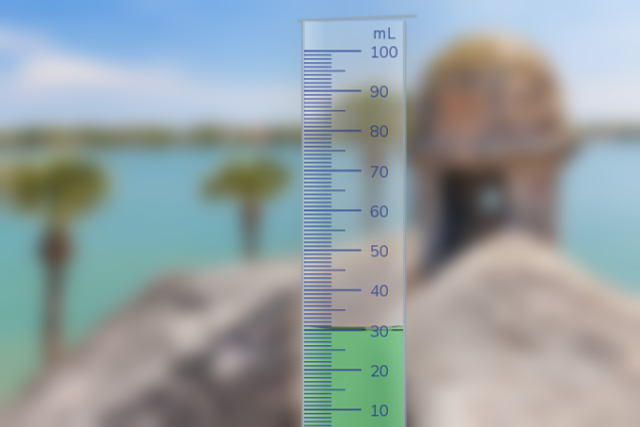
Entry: mL 30
